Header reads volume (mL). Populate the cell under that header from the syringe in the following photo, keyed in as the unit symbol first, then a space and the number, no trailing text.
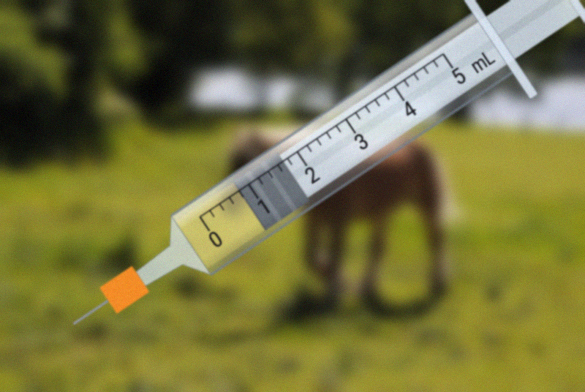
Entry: mL 0.8
